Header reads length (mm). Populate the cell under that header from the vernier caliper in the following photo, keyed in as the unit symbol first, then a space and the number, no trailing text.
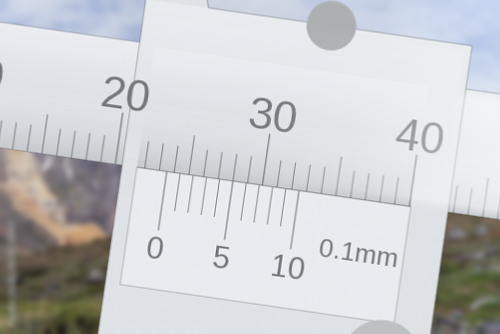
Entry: mm 23.5
